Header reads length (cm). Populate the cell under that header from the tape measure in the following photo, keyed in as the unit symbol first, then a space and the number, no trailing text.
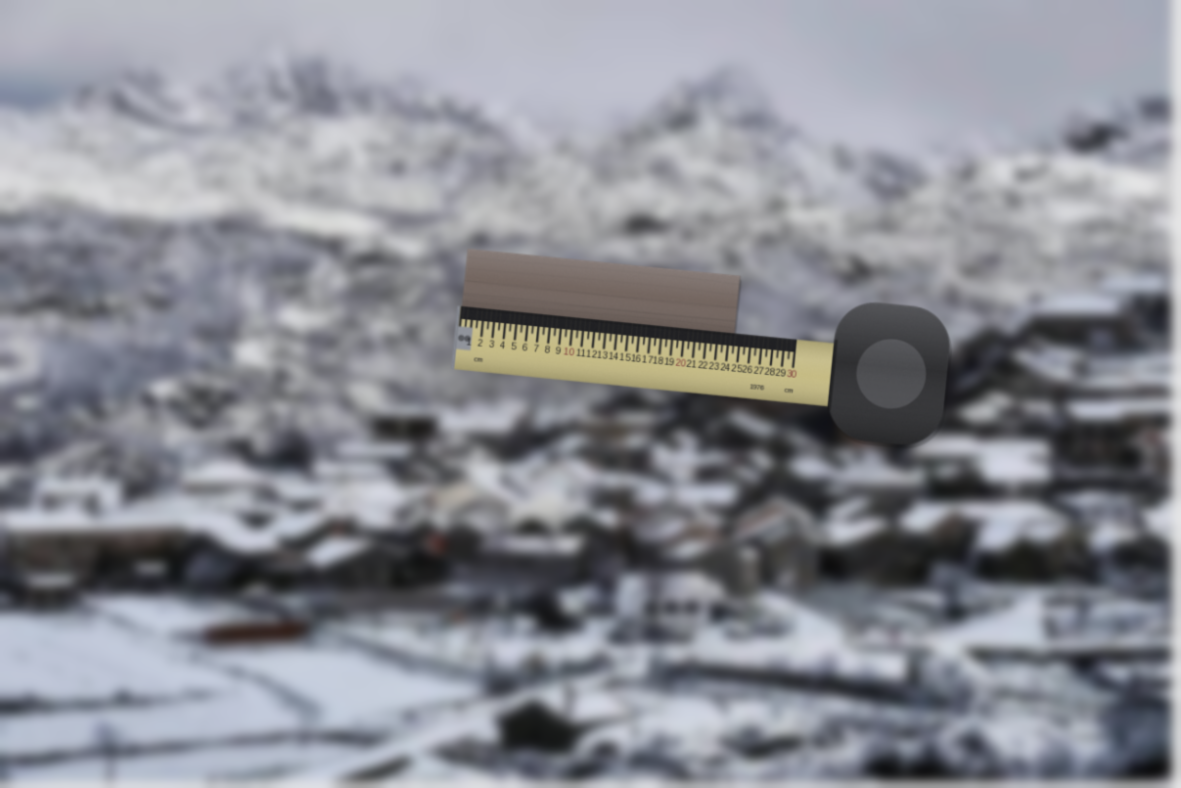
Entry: cm 24.5
